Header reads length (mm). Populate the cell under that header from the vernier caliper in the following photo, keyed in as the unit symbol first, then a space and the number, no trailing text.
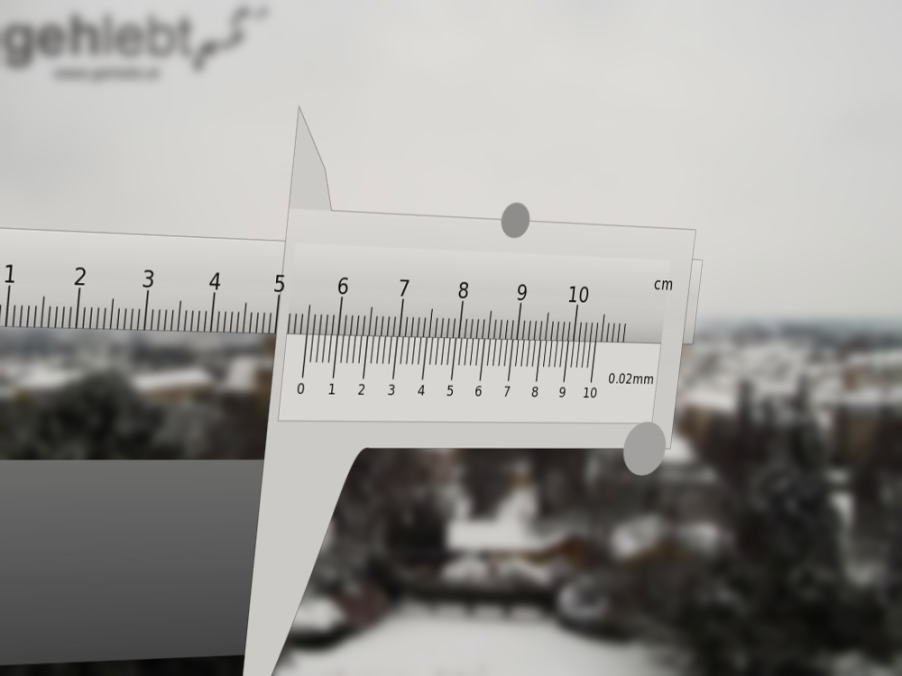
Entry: mm 55.0
